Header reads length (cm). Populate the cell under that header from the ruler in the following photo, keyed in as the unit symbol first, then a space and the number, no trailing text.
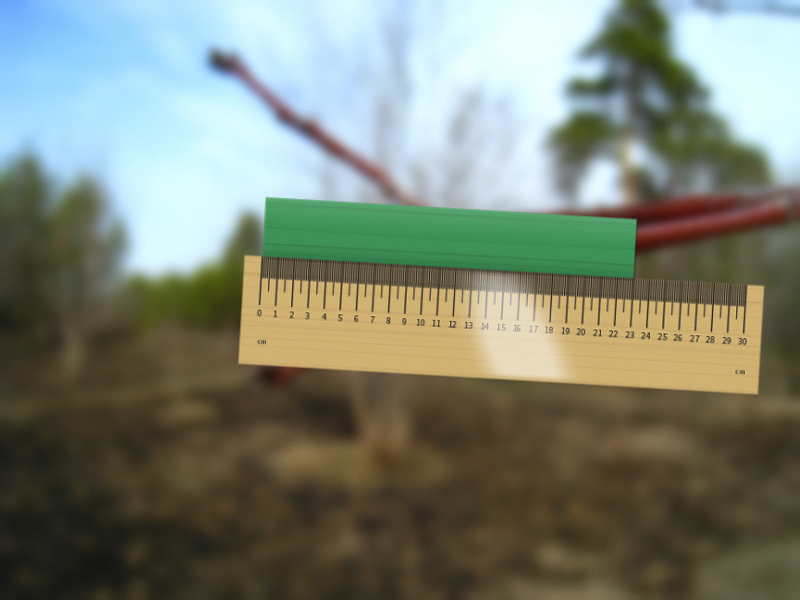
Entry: cm 23
